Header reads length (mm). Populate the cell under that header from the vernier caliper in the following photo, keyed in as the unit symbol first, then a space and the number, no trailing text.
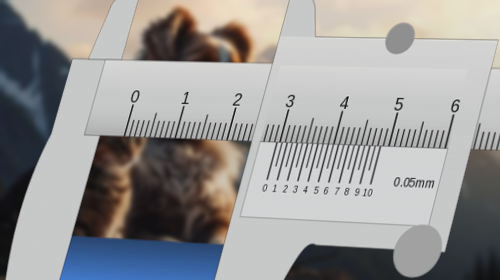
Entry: mm 29.5
